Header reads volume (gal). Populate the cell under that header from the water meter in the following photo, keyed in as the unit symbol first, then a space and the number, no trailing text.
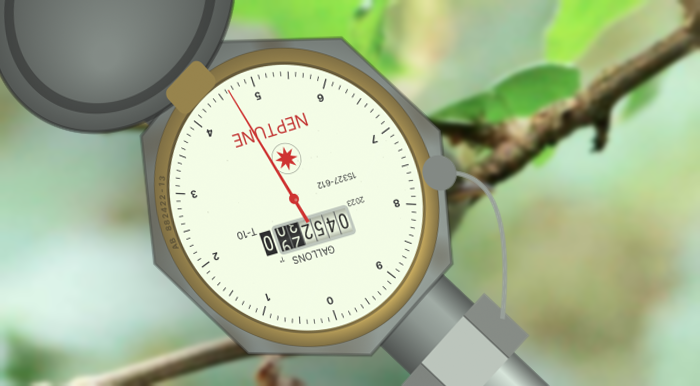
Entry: gal 452294.6
